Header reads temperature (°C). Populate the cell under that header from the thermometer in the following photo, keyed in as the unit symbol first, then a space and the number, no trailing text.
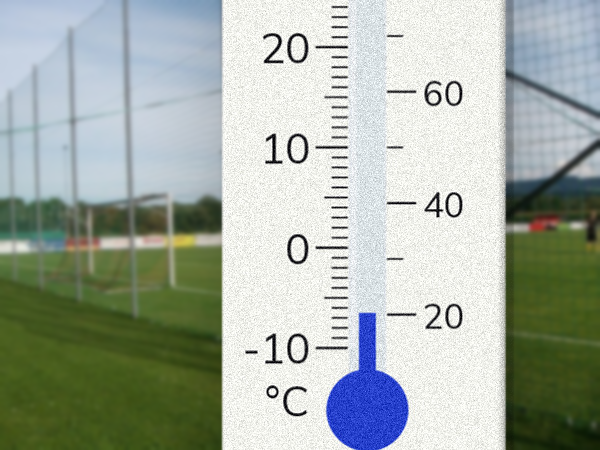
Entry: °C -6.5
